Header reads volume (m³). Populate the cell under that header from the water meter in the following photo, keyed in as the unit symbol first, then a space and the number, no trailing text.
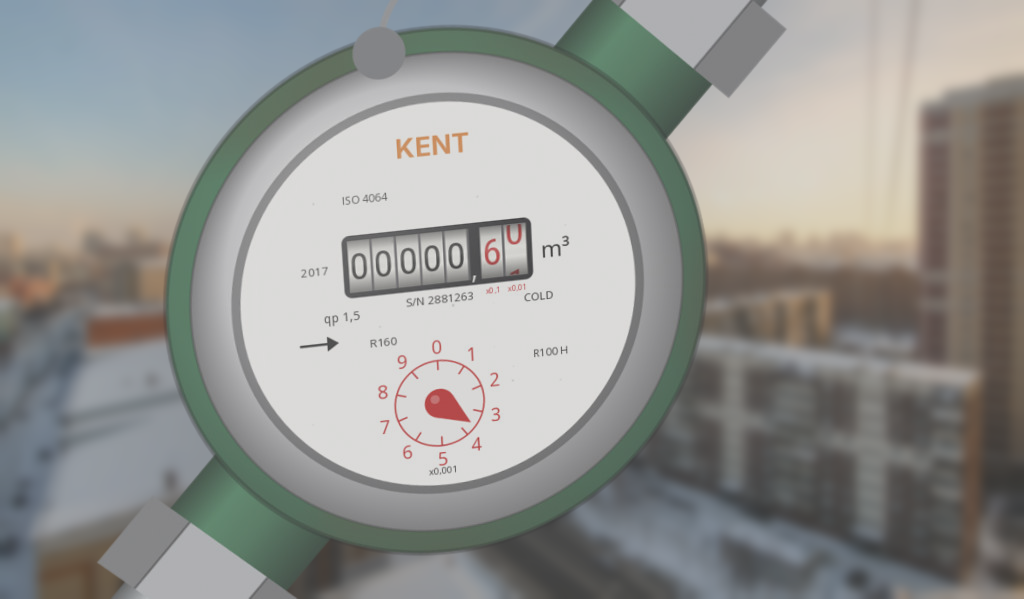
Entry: m³ 0.603
